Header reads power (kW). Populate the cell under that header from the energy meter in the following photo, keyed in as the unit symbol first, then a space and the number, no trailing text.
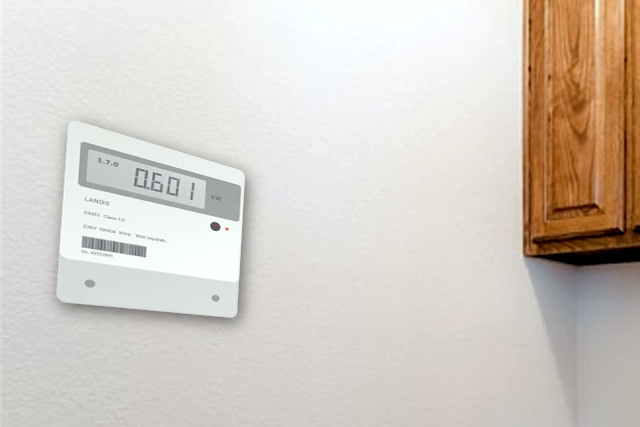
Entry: kW 0.601
